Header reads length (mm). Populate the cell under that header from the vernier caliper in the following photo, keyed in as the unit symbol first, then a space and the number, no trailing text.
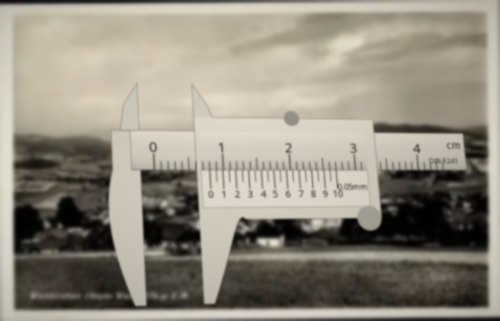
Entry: mm 8.0
